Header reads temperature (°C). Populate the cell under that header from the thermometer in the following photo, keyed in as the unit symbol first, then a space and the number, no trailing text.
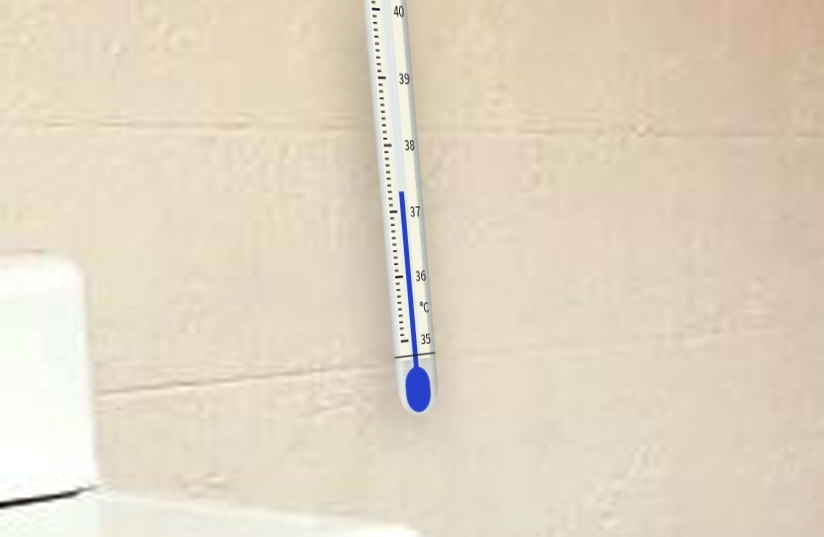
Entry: °C 37.3
